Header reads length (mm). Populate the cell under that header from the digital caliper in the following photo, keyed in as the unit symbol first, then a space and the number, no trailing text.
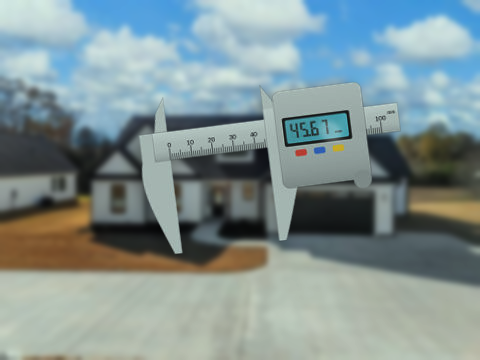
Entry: mm 45.67
